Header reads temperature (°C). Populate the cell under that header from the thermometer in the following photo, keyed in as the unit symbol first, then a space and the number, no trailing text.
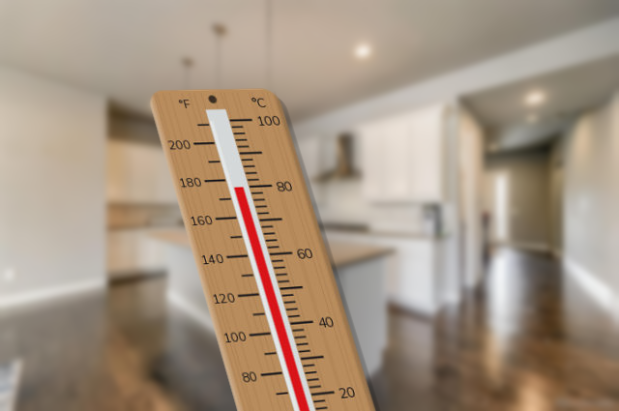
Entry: °C 80
